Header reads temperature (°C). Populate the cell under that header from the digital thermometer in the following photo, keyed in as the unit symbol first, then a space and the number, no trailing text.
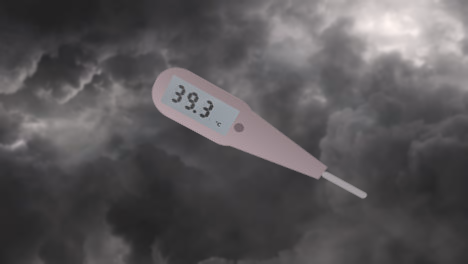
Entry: °C 39.3
